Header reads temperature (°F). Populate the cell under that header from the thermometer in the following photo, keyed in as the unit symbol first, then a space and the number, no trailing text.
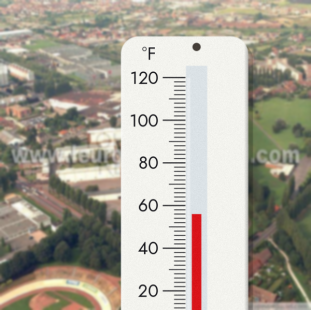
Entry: °F 56
